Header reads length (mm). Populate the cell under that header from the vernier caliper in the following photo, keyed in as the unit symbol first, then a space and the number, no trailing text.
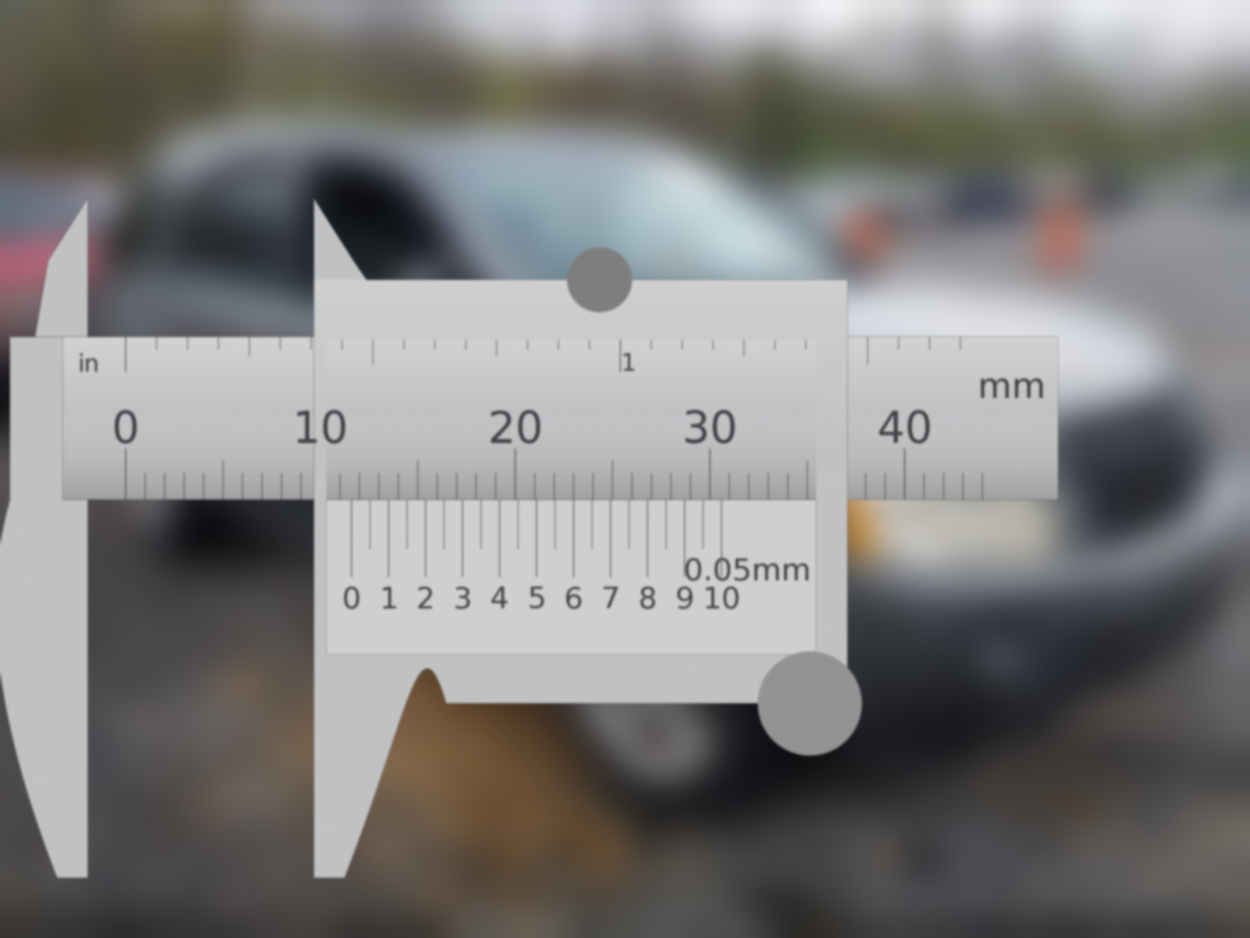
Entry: mm 11.6
